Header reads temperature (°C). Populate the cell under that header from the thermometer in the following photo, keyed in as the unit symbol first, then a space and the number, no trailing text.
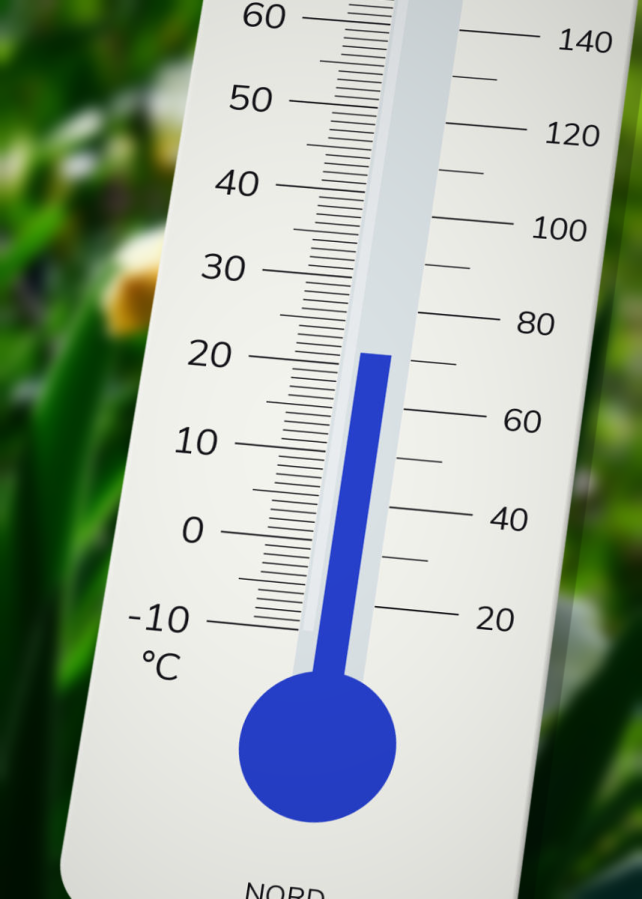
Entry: °C 21.5
